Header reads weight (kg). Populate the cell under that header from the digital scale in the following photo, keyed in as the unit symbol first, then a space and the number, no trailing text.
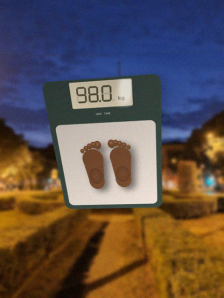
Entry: kg 98.0
